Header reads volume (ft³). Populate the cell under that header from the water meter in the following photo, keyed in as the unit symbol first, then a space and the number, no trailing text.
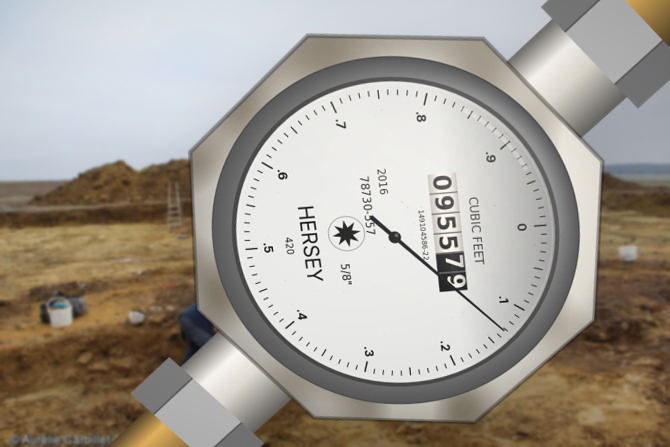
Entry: ft³ 95579.13
